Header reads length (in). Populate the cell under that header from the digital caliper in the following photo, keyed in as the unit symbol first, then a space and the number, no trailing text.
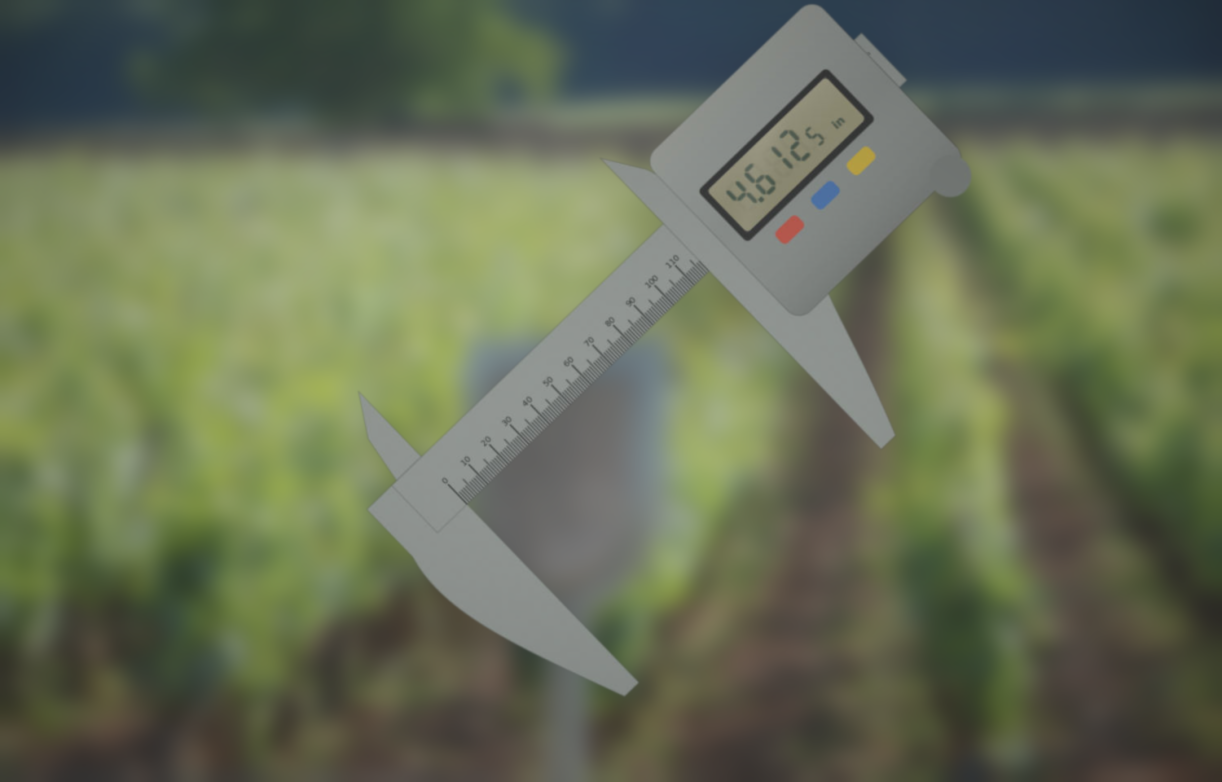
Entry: in 4.6125
